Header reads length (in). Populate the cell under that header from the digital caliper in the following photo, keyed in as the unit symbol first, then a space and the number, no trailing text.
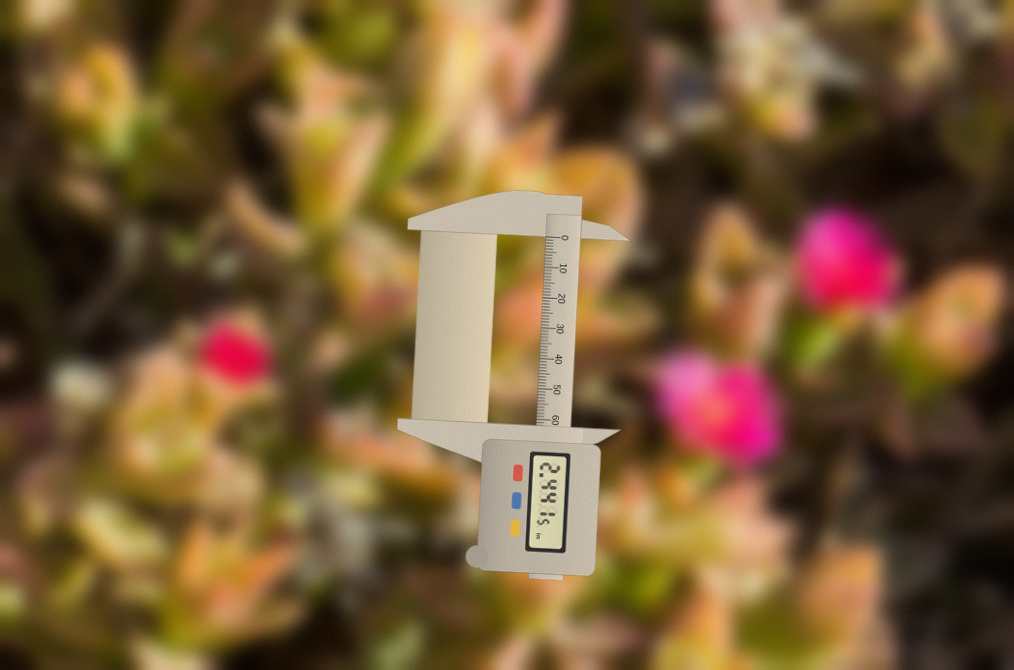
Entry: in 2.4415
